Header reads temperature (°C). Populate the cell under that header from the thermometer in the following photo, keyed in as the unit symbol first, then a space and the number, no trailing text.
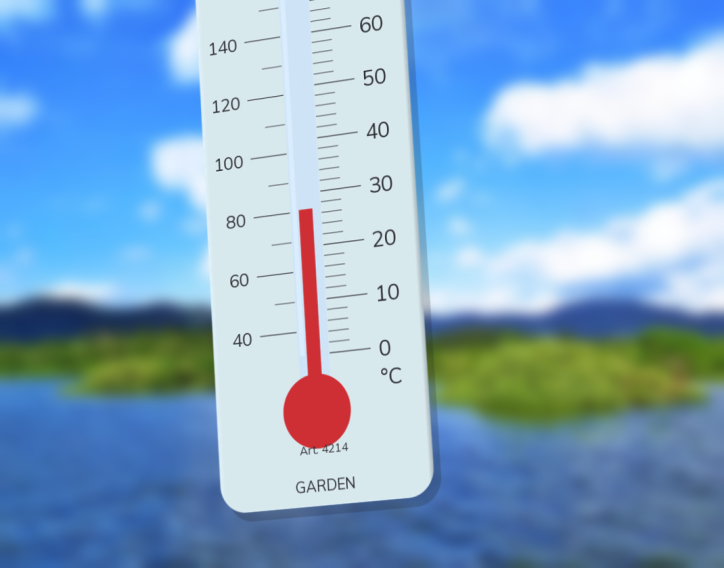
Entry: °C 27
